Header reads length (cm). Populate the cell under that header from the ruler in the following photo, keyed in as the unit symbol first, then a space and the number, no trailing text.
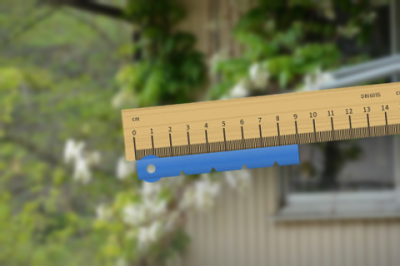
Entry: cm 9
